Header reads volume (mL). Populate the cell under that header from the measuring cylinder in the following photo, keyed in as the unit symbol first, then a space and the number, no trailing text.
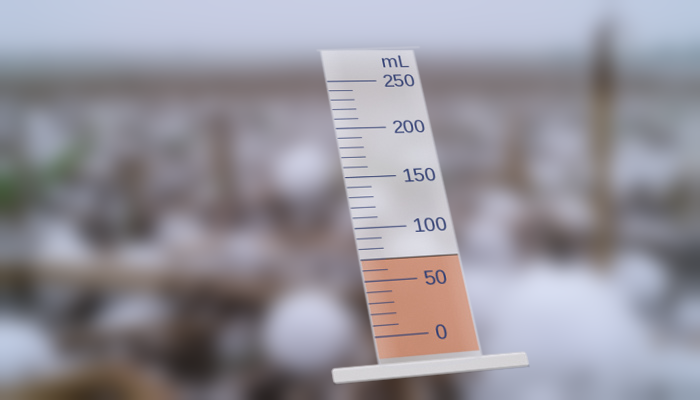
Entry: mL 70
